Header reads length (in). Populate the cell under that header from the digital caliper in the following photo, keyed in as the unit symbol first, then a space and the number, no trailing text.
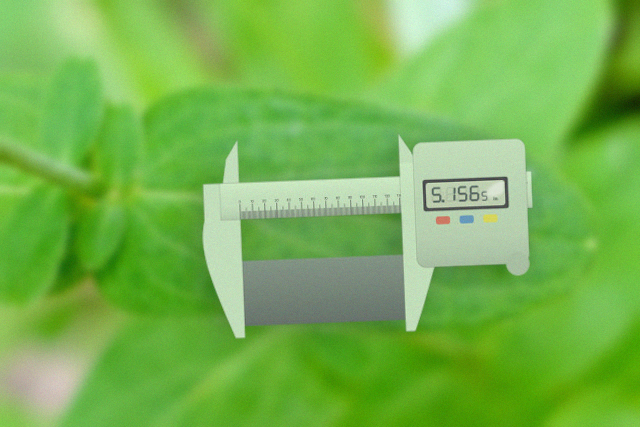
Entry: in 5.1565
